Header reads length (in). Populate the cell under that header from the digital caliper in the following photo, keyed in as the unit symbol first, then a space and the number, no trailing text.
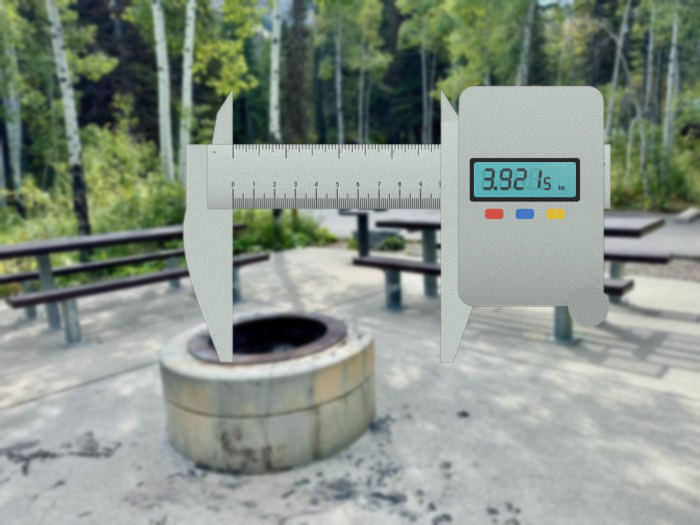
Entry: in 3.9215
